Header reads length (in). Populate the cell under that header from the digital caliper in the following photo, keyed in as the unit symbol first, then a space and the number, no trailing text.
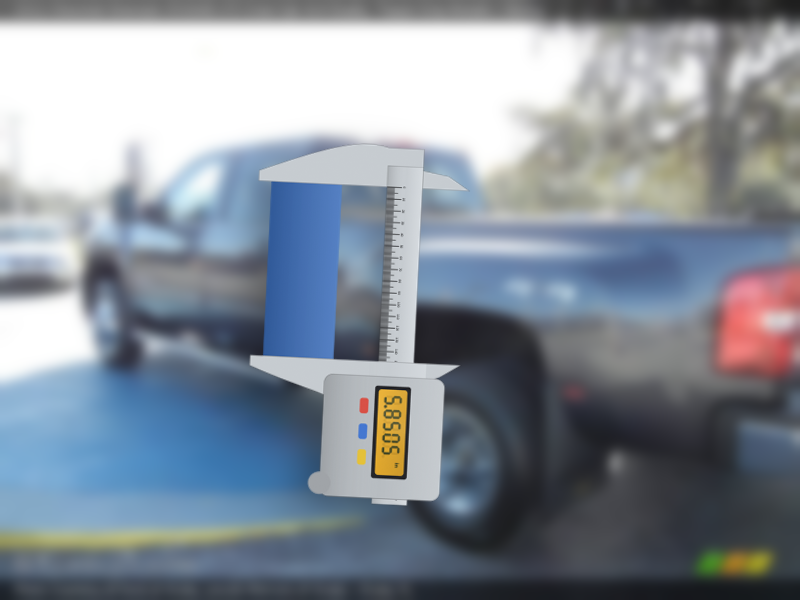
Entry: in 5.8505
